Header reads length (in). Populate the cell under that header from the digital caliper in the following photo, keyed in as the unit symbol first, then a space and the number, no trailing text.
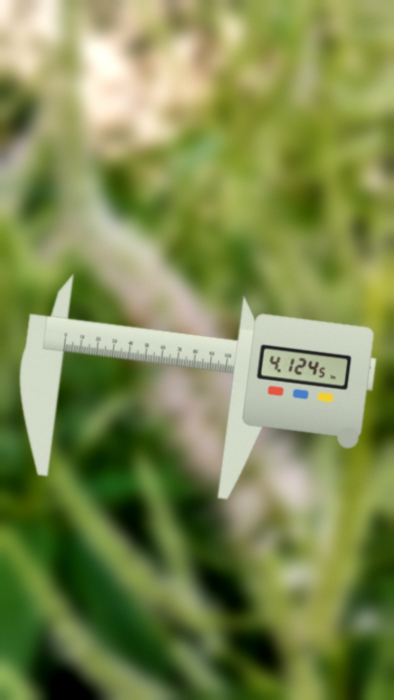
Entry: in 4.1245
